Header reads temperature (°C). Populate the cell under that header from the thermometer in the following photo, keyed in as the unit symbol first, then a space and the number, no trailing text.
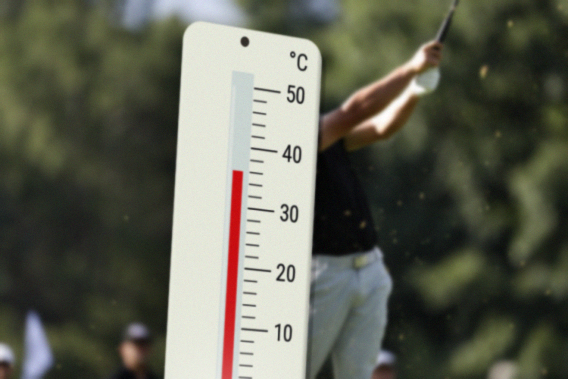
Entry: °C 36
